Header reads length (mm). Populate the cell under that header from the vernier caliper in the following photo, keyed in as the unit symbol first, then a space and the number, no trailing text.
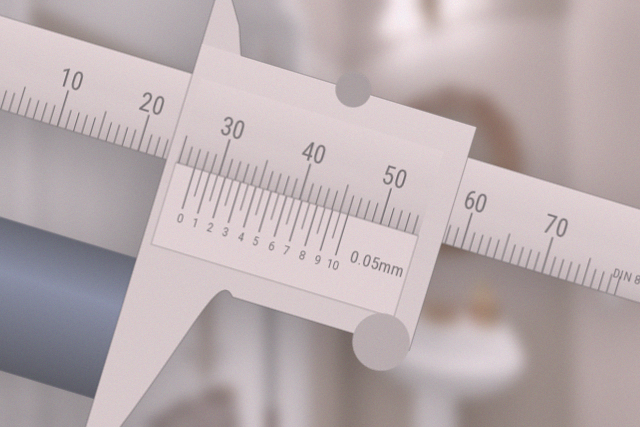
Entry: mm 27.0
